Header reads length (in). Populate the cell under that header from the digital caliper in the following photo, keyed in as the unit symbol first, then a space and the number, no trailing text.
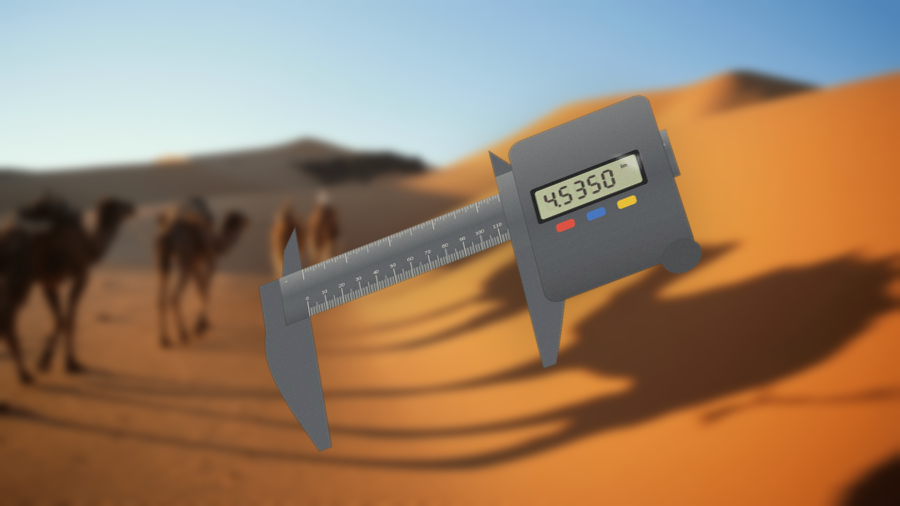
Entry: in 4.5350
